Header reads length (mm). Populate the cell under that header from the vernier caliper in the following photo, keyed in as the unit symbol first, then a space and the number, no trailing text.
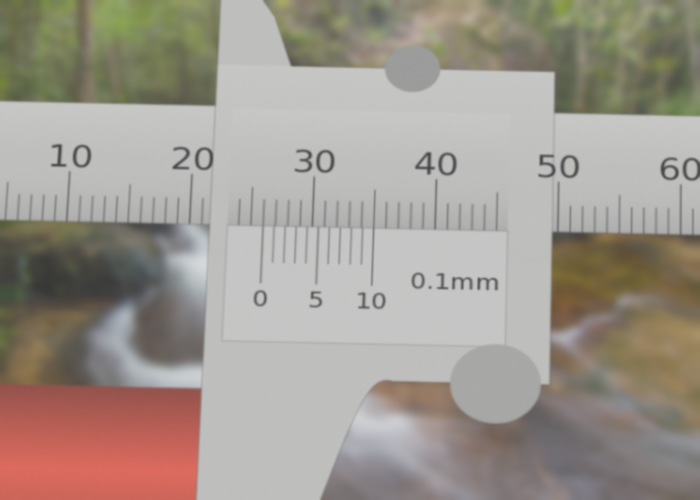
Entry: mm 26.0
